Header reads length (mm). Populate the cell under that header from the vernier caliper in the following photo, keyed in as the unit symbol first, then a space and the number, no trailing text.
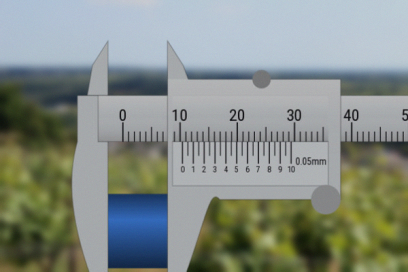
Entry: mm 10.4
